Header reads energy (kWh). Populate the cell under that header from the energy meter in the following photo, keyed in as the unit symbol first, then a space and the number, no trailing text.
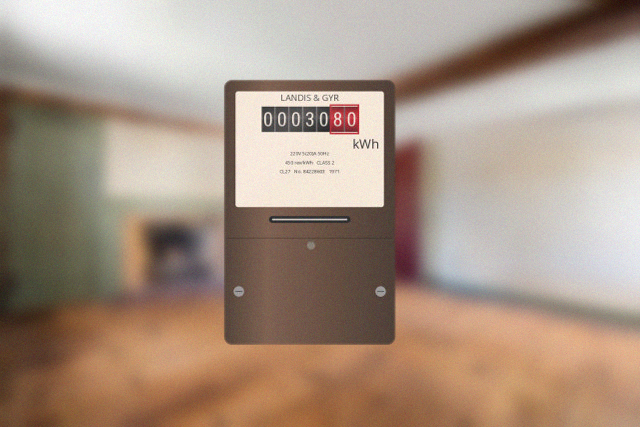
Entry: kWh 30.80
